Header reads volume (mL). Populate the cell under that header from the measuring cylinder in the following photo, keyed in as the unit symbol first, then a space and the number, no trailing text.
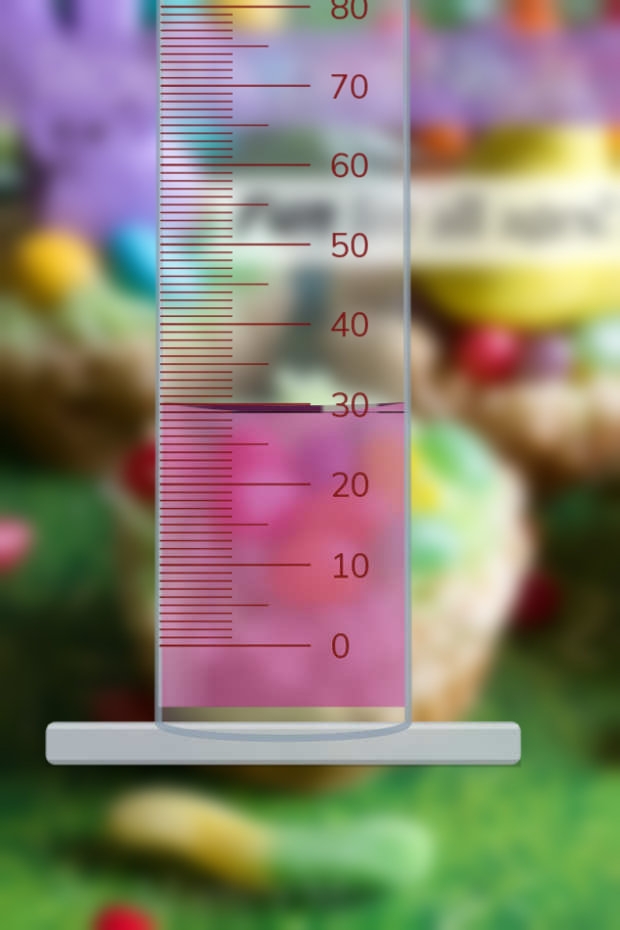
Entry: mL 29
